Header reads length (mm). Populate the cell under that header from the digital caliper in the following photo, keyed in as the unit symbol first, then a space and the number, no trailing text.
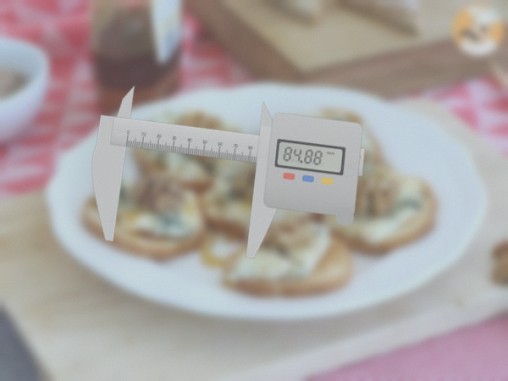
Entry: mm 84.88
